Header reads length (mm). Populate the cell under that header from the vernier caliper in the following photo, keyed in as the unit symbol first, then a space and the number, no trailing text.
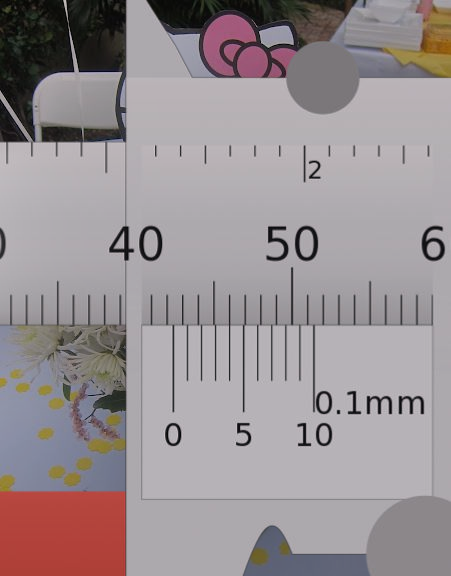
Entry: mm 42.4
